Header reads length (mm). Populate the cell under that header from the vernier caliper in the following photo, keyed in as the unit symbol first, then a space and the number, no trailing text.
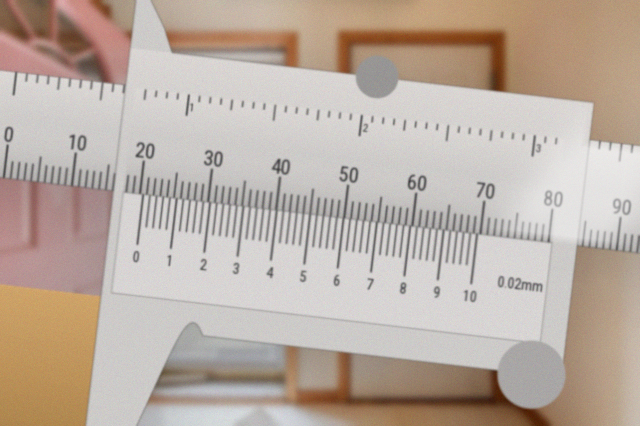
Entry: mm 20.5
